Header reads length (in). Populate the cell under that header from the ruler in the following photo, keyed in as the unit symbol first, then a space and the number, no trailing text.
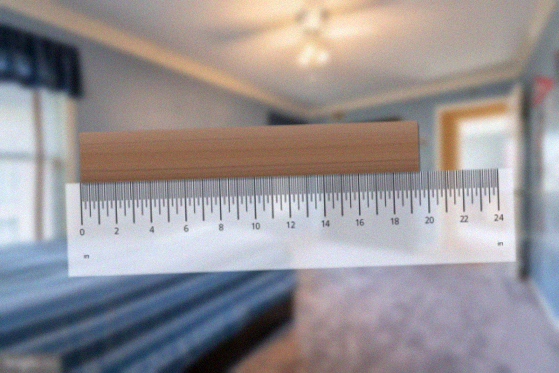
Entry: in 19.5
